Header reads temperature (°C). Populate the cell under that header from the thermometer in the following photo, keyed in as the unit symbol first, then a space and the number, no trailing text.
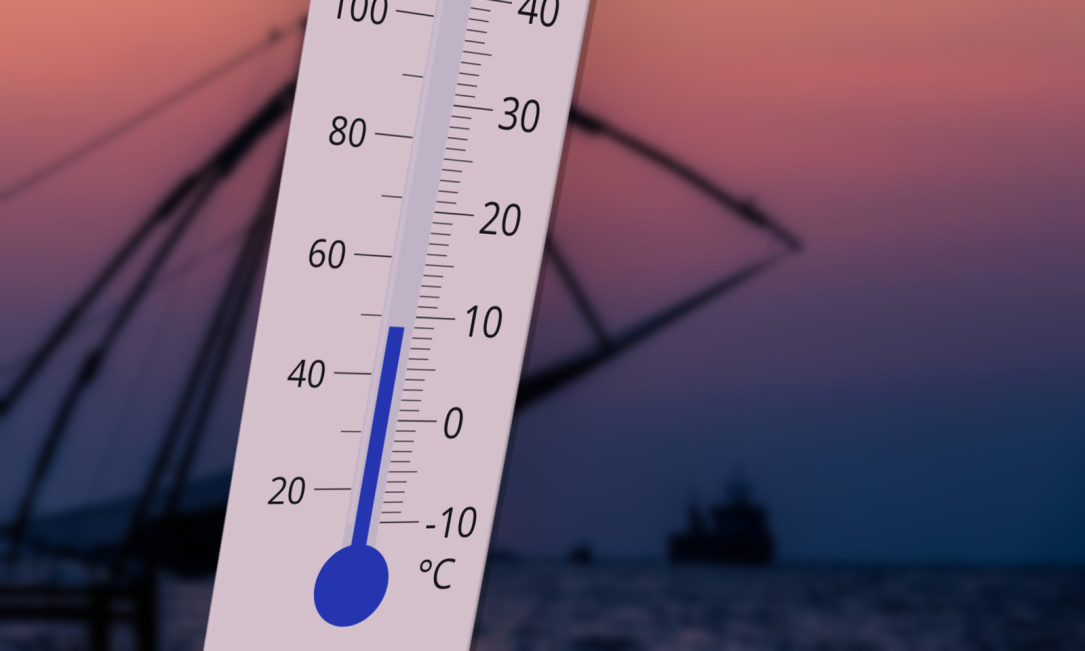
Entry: °C 9
